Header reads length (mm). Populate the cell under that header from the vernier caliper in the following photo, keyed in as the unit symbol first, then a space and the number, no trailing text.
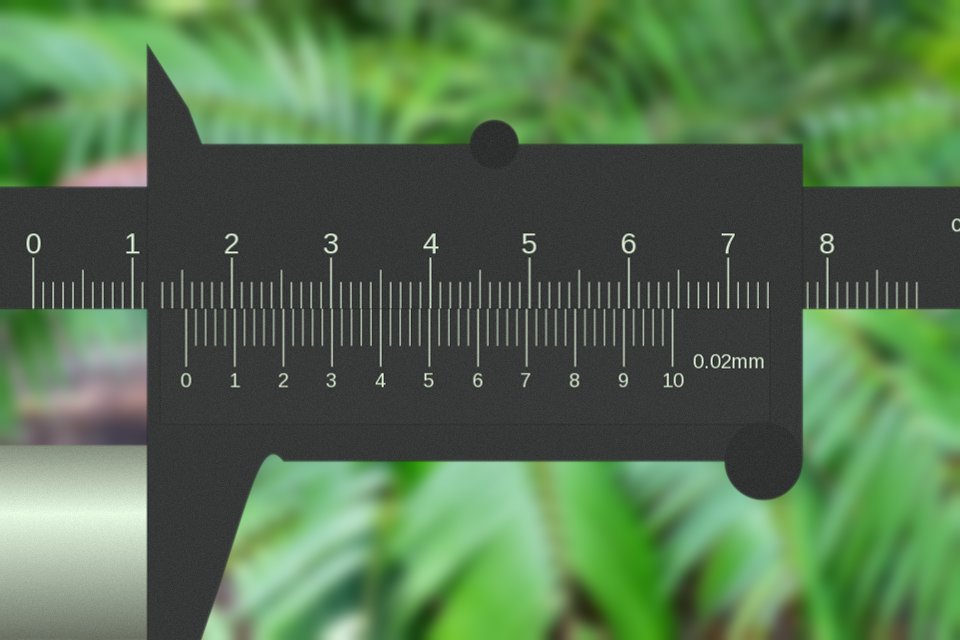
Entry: mm 15.4
